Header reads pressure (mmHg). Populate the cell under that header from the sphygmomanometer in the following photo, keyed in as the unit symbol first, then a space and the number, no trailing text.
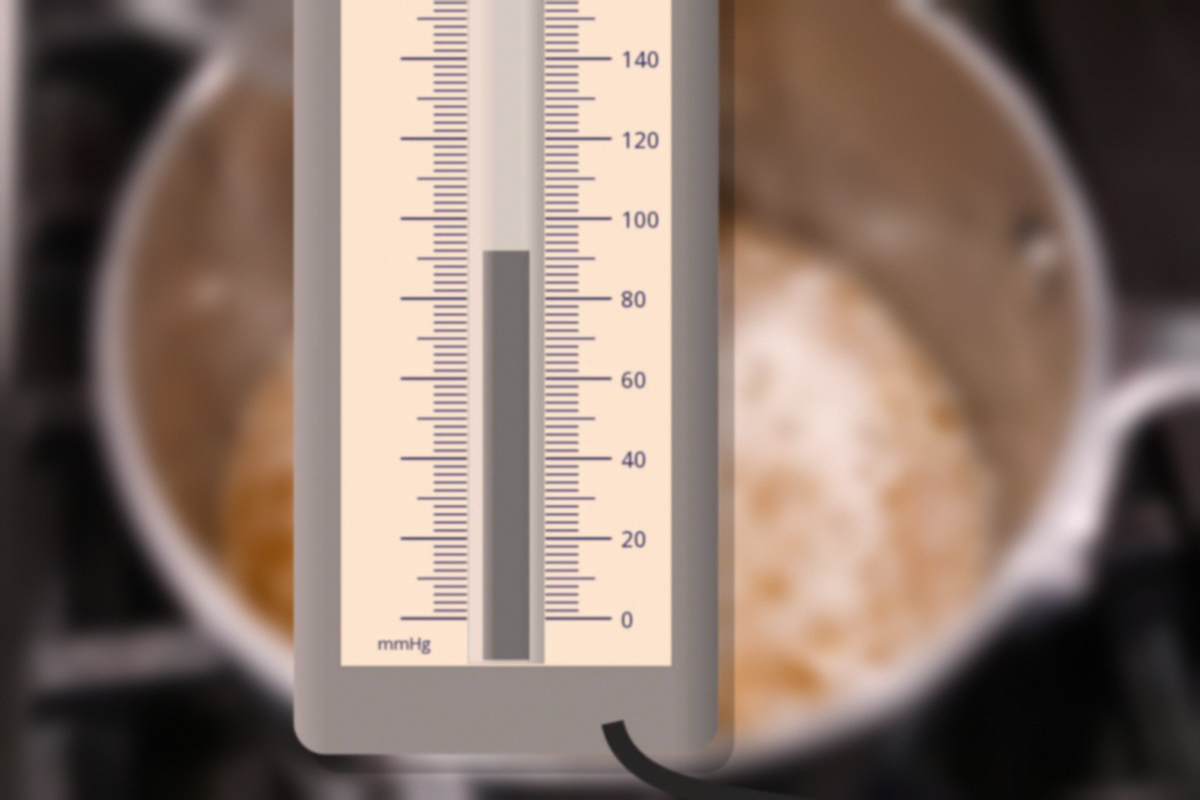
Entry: mmHg 92
